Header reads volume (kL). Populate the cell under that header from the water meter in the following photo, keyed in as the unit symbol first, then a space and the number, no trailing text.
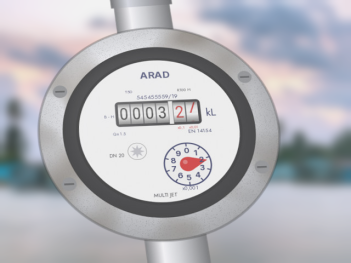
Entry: kL 3.272
